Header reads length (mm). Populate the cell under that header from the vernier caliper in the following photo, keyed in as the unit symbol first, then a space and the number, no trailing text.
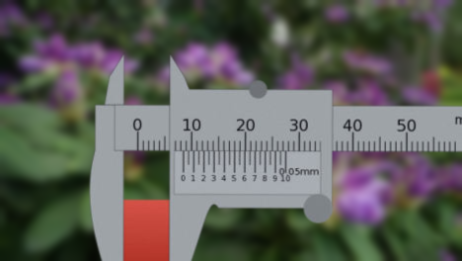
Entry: mm 8.5
